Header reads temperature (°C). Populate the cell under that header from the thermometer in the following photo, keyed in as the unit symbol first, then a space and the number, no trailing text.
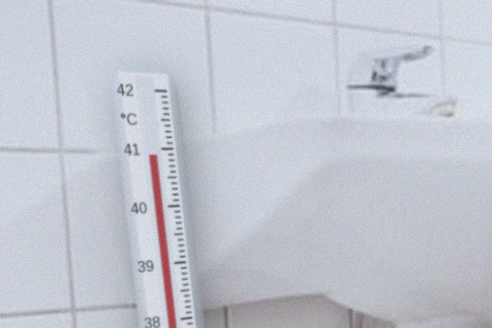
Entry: °C 40.9
